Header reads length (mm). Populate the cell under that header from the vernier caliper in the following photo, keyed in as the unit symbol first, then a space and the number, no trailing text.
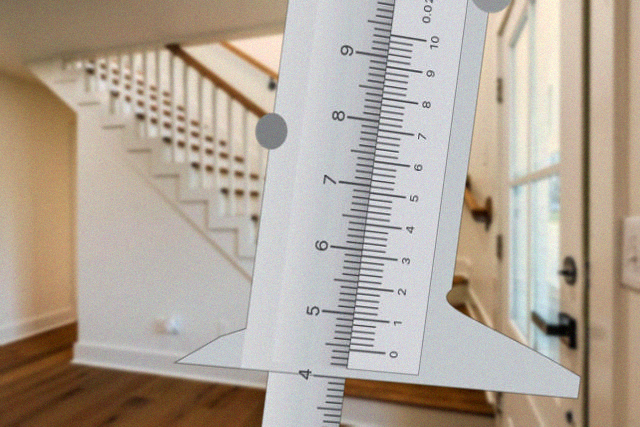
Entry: mm 44.4
